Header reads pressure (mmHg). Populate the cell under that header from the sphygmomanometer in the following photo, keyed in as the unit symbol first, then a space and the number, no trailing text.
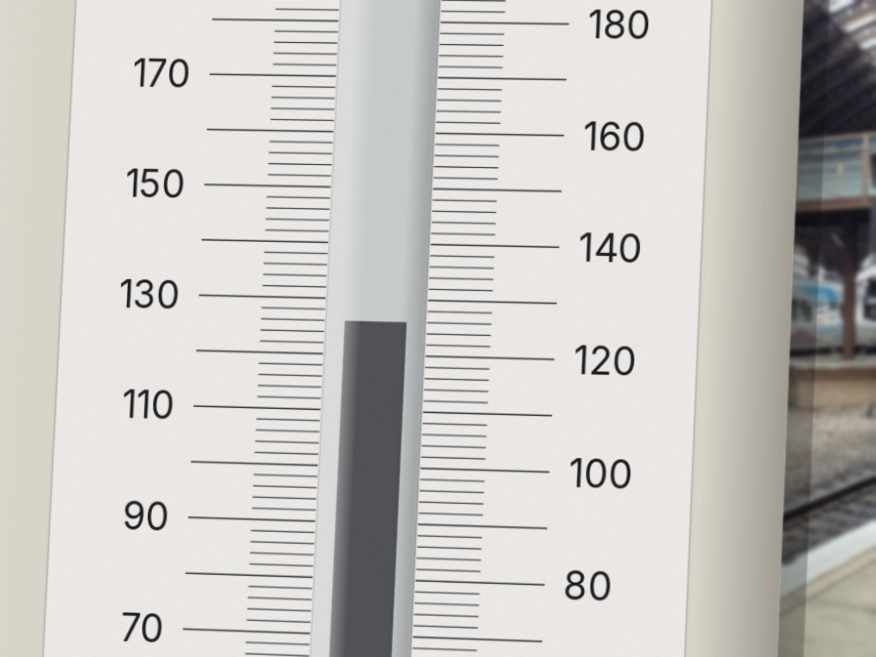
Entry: mmHg 126
